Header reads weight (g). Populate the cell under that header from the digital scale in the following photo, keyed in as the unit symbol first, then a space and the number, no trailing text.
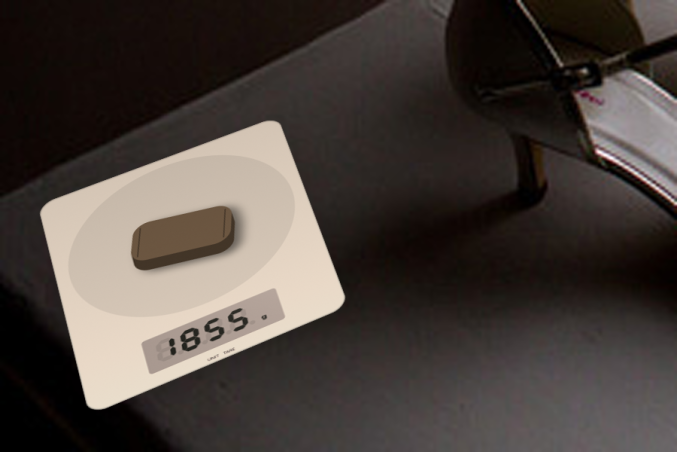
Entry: g 1855
